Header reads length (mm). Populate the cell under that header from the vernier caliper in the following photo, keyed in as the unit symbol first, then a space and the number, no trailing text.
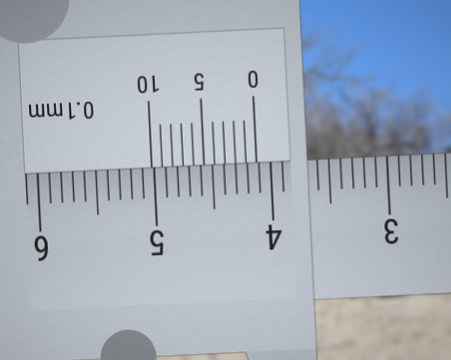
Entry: mm 41.2
